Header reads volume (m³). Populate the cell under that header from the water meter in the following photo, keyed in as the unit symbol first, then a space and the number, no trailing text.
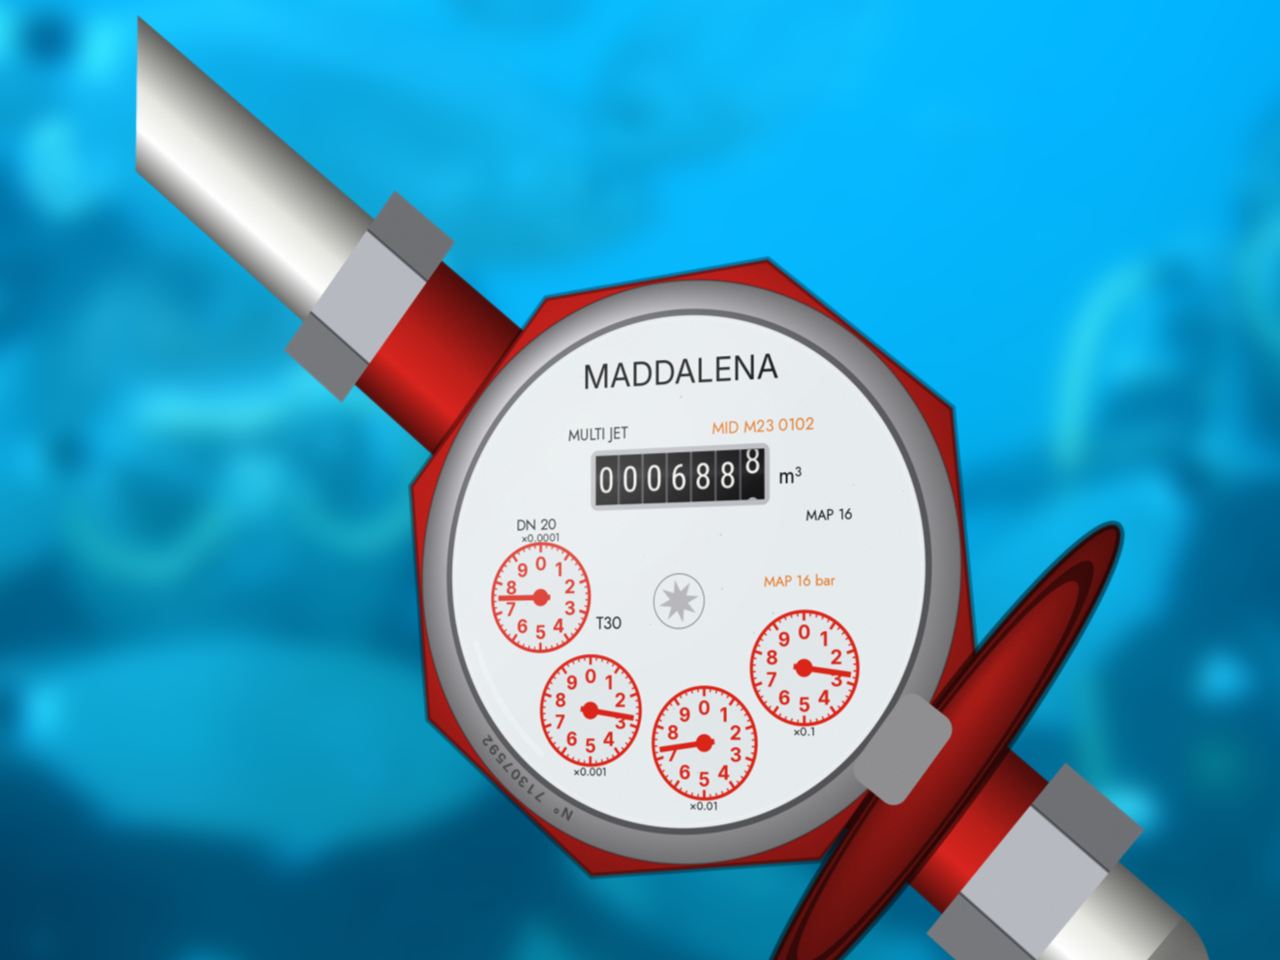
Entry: m³ 6888.2727
